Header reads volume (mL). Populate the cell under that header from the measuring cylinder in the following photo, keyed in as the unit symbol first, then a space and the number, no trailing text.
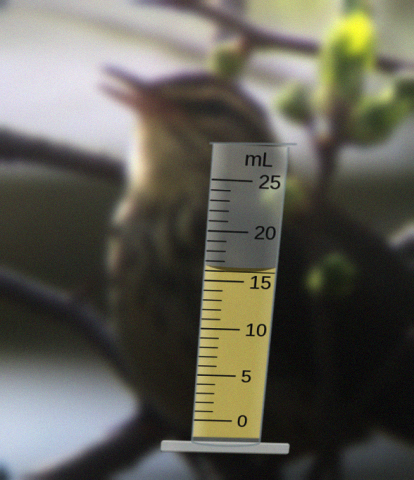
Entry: mL 16
